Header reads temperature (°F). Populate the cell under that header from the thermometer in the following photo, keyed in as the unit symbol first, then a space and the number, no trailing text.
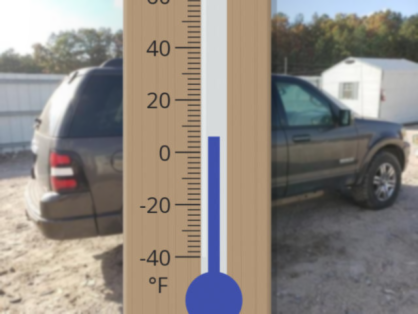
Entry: °F 6
